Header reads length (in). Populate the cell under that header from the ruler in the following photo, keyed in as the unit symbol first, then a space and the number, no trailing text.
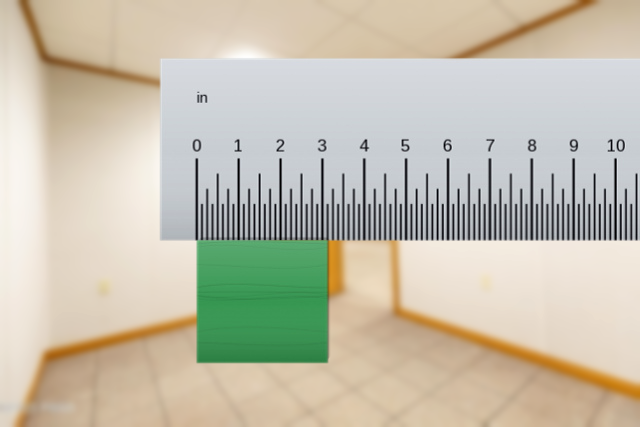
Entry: in 3.125
